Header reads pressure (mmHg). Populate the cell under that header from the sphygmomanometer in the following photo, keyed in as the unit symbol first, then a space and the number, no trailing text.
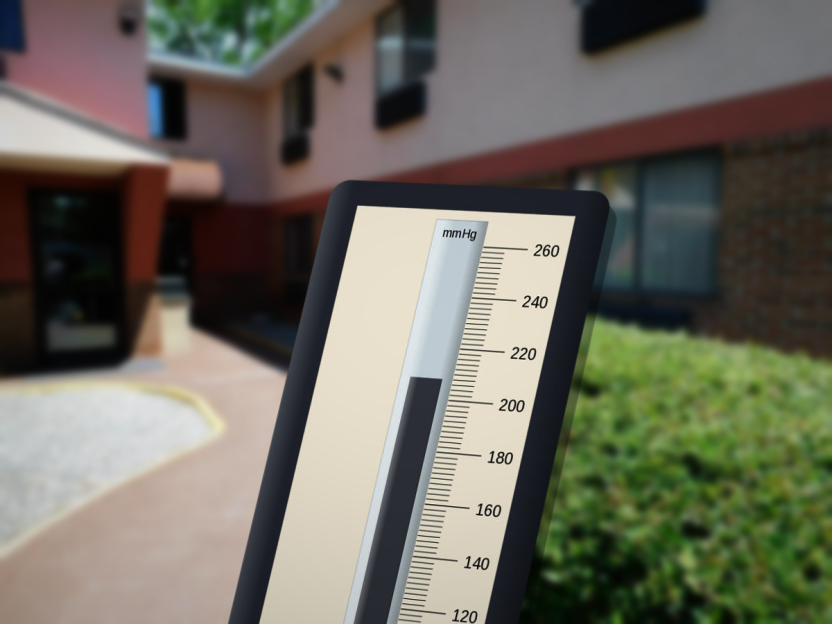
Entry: mmHg 208
